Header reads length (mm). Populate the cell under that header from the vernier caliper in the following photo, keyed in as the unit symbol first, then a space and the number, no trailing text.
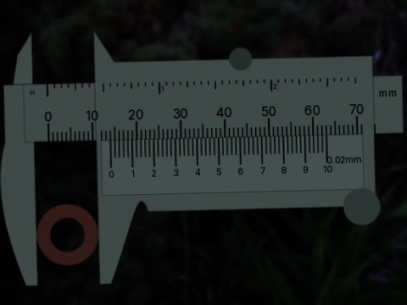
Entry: mm 14.0
